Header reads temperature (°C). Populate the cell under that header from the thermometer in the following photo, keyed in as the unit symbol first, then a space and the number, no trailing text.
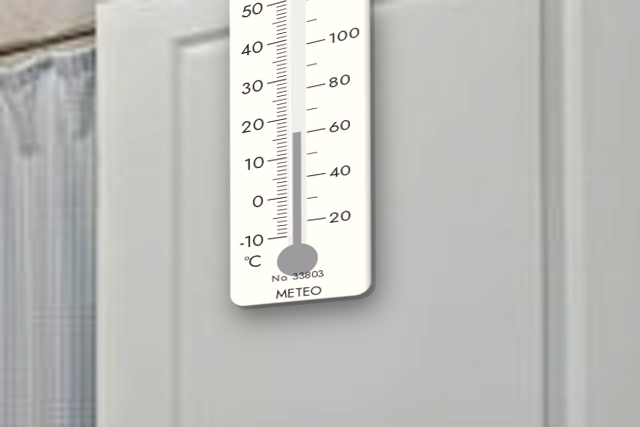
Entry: °C 16
